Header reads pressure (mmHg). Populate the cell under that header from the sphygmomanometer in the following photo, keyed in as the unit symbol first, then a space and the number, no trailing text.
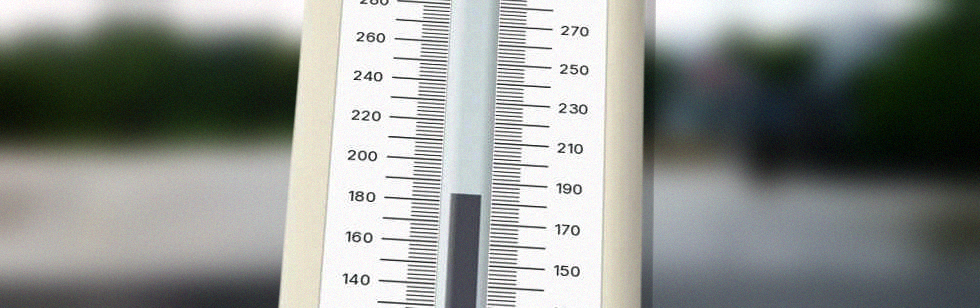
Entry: mmHg 184
